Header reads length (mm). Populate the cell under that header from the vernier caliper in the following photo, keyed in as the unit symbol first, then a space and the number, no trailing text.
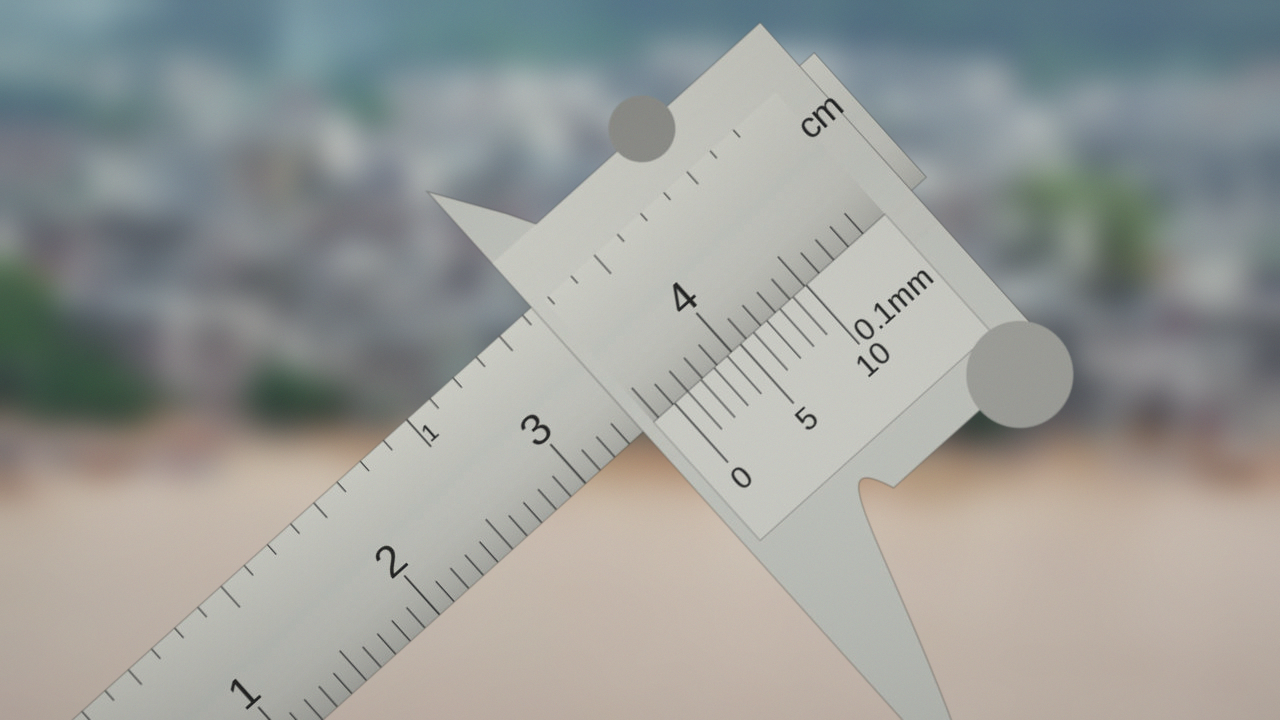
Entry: mm 36.1
